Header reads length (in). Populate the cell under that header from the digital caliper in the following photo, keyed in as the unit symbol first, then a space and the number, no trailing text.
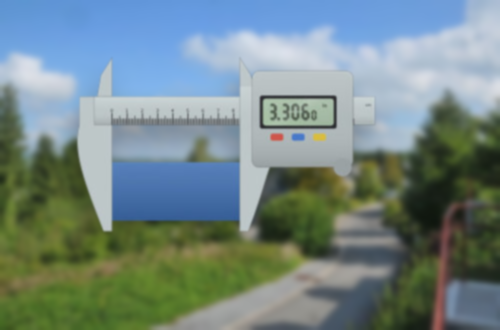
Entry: in 3.3060
